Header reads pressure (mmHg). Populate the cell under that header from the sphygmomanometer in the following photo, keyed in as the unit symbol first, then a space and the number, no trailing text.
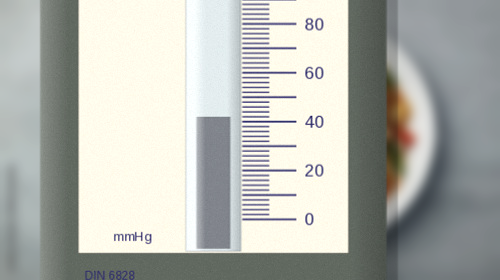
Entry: mmHg 42
